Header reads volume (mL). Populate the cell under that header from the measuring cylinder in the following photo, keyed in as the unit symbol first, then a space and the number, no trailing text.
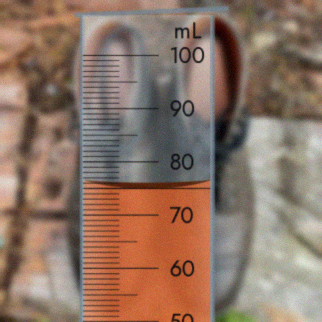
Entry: mL 75
